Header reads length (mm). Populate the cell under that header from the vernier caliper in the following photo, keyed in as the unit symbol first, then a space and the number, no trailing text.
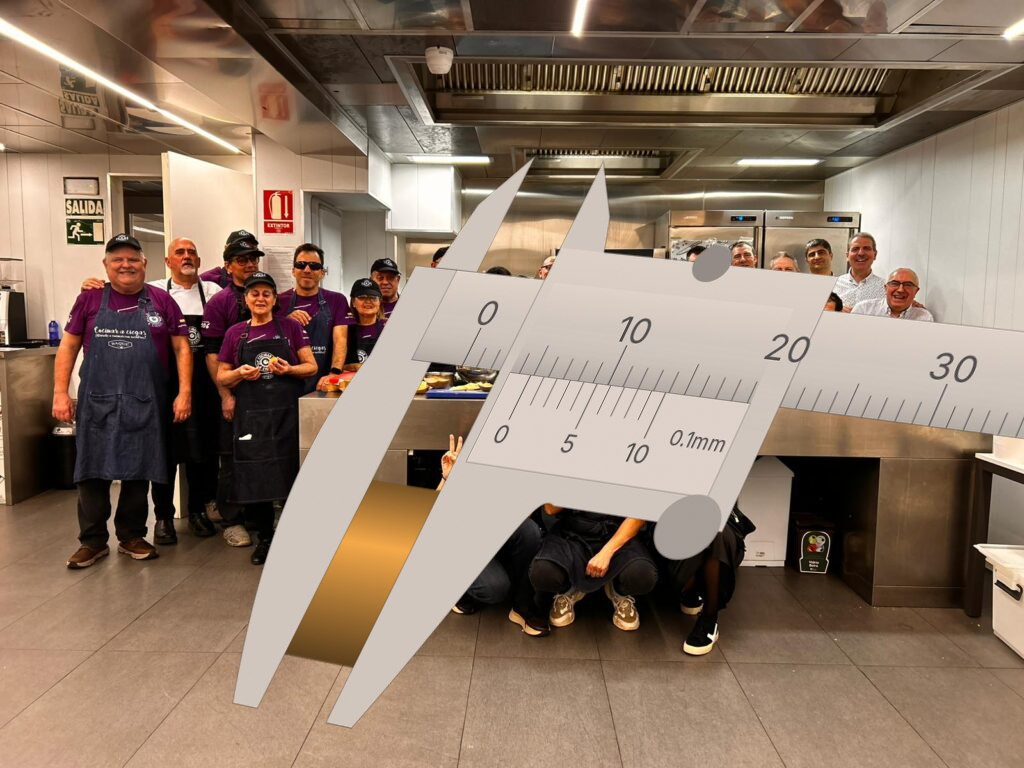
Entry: mm 4.8
